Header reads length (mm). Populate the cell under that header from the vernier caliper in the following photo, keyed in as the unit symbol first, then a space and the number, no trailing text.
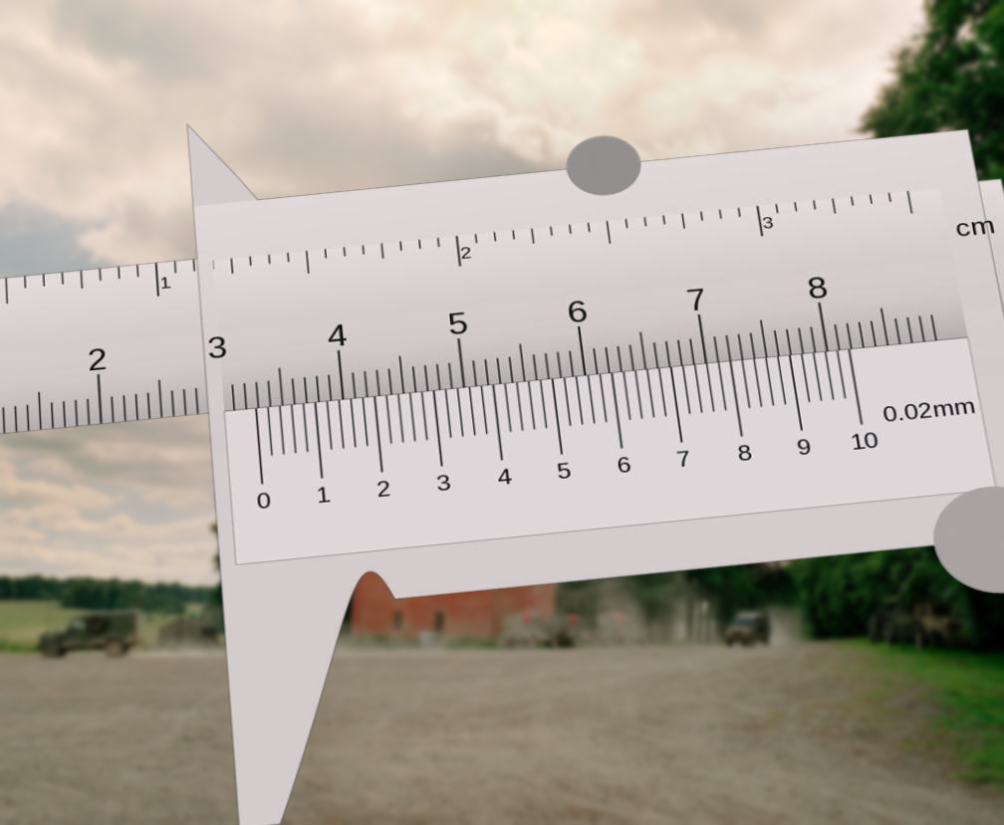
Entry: mm 32.8
